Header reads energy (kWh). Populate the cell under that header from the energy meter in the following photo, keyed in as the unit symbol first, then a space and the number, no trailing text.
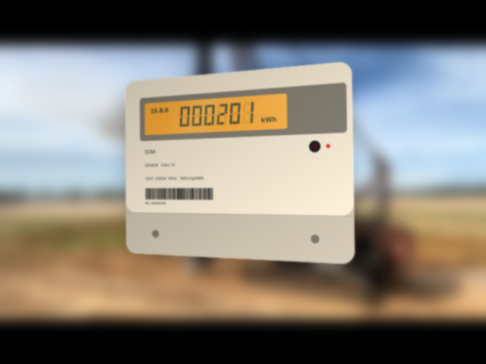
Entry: kWh 201
